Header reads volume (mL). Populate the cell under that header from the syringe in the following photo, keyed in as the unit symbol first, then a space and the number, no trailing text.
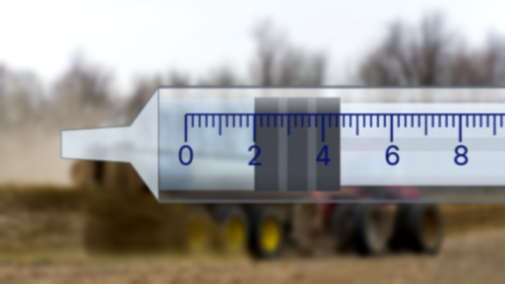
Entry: mL 2
